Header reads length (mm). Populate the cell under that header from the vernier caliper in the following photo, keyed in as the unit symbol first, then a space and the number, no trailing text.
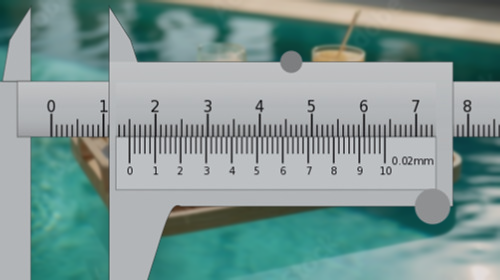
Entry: mm 15.0
